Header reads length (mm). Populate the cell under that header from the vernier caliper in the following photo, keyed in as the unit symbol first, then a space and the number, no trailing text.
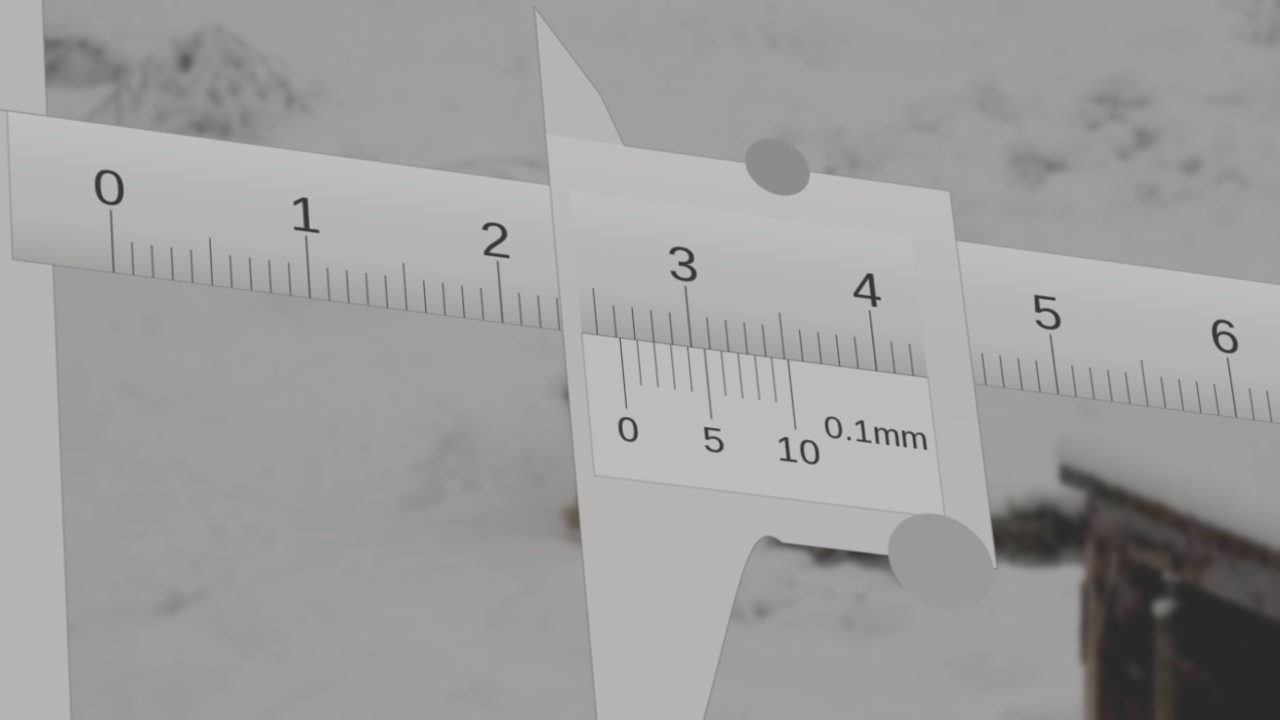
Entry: mm 26.2
